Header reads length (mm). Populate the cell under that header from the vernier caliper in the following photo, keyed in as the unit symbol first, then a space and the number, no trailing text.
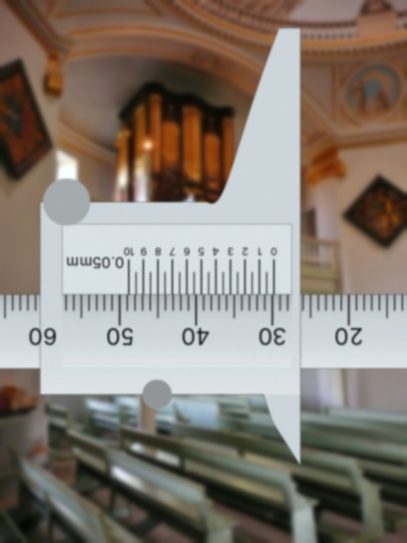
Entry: mm 29.8
